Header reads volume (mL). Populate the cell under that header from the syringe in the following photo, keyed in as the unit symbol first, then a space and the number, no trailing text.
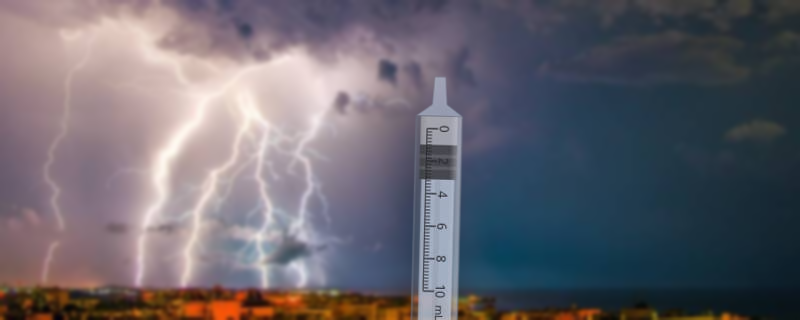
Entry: mL 1
